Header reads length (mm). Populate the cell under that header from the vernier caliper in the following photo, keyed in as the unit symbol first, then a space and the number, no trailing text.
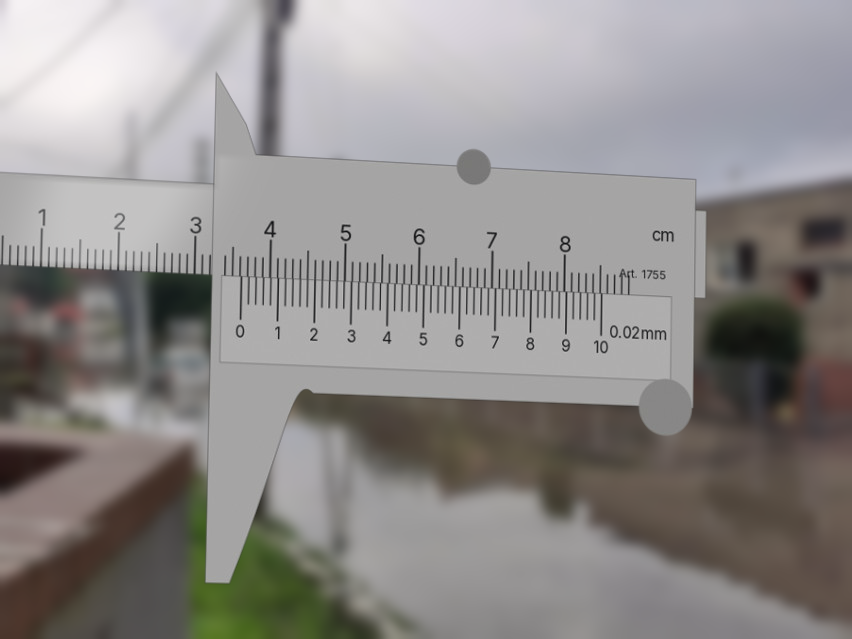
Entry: mm 36.2
